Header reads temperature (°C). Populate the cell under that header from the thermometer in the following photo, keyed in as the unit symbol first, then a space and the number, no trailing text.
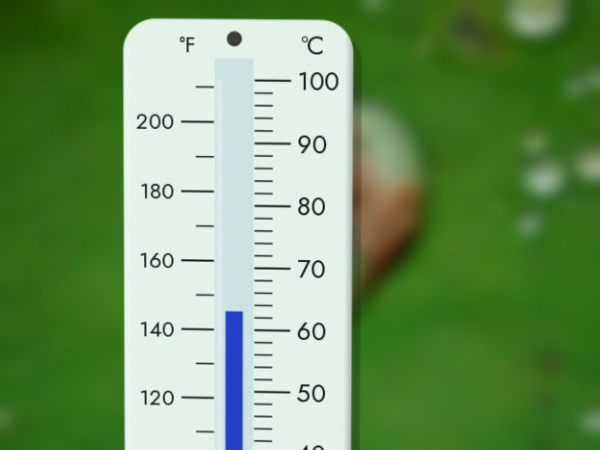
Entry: °C 63
